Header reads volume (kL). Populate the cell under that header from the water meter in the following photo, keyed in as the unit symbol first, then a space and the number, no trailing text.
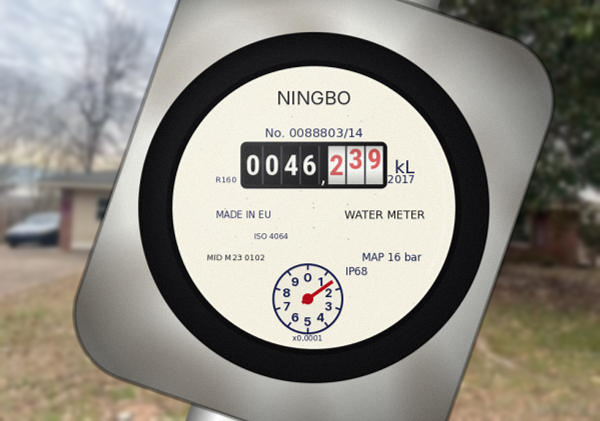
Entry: kL 46.2391
